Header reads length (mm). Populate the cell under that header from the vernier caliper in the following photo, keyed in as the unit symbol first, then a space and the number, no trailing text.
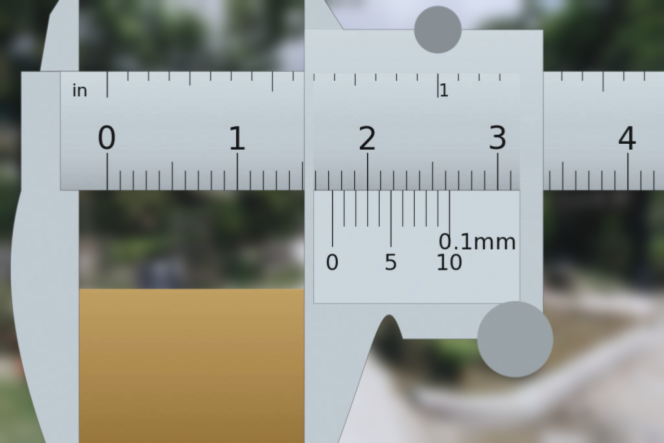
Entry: mm 17.3
